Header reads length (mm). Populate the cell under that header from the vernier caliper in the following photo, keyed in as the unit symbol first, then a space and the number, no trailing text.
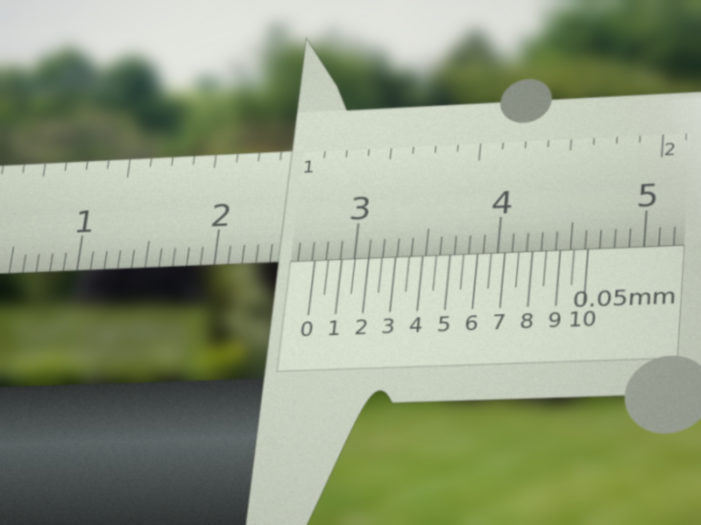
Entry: mm 27.2
